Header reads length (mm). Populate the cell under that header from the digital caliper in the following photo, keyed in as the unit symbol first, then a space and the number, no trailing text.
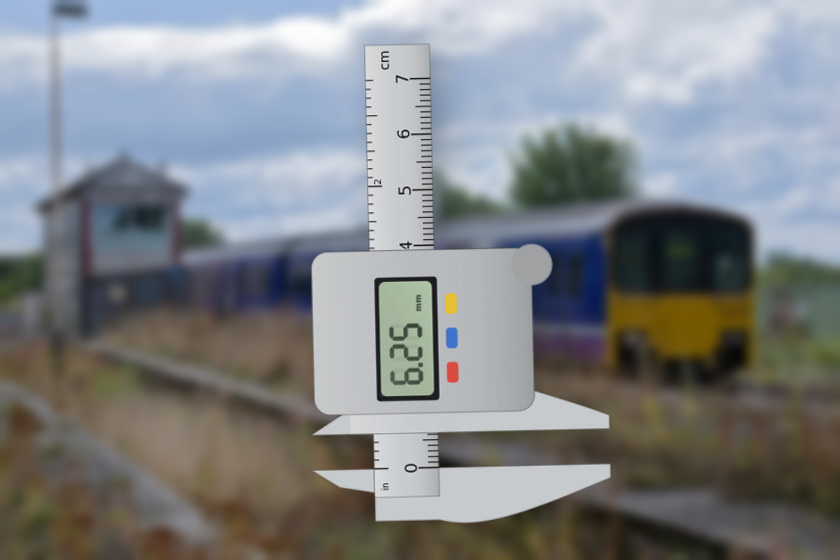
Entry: mm 6.25
